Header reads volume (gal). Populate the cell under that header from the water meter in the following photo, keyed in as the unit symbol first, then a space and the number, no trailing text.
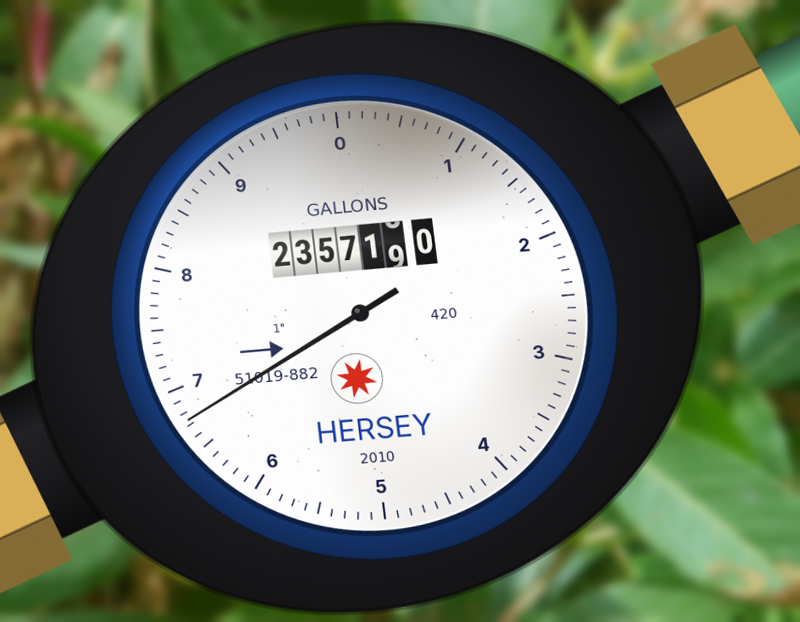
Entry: gal 2357186.7
